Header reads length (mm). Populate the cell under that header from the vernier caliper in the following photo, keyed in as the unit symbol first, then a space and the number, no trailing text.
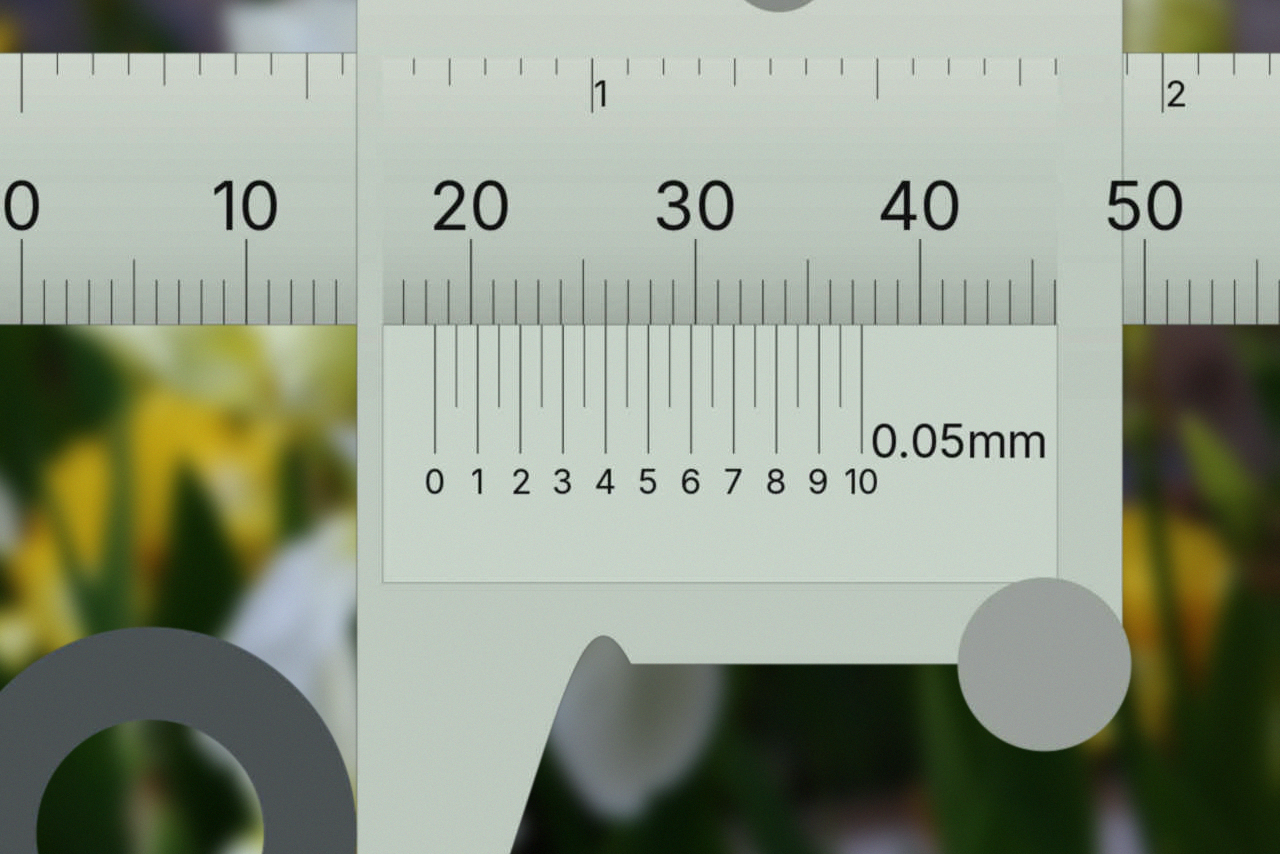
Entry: mm 18.4
